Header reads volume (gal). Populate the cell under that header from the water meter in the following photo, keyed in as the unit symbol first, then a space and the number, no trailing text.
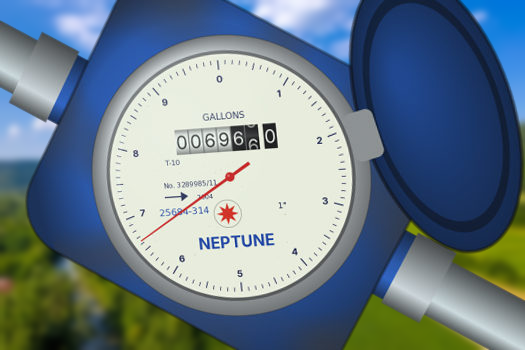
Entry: gal 69656.6
